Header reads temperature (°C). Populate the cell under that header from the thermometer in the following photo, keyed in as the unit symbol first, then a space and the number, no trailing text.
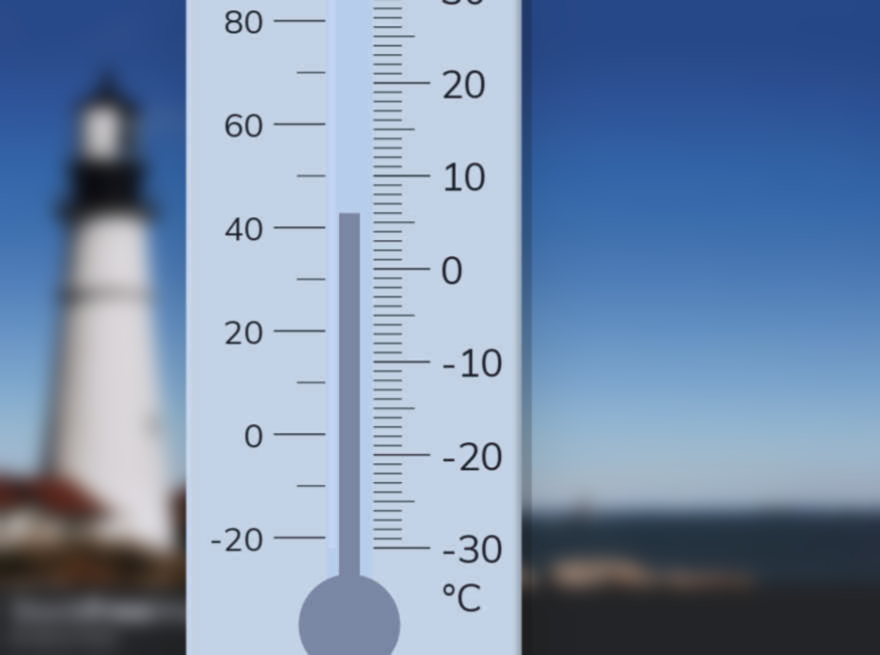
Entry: °C 6
